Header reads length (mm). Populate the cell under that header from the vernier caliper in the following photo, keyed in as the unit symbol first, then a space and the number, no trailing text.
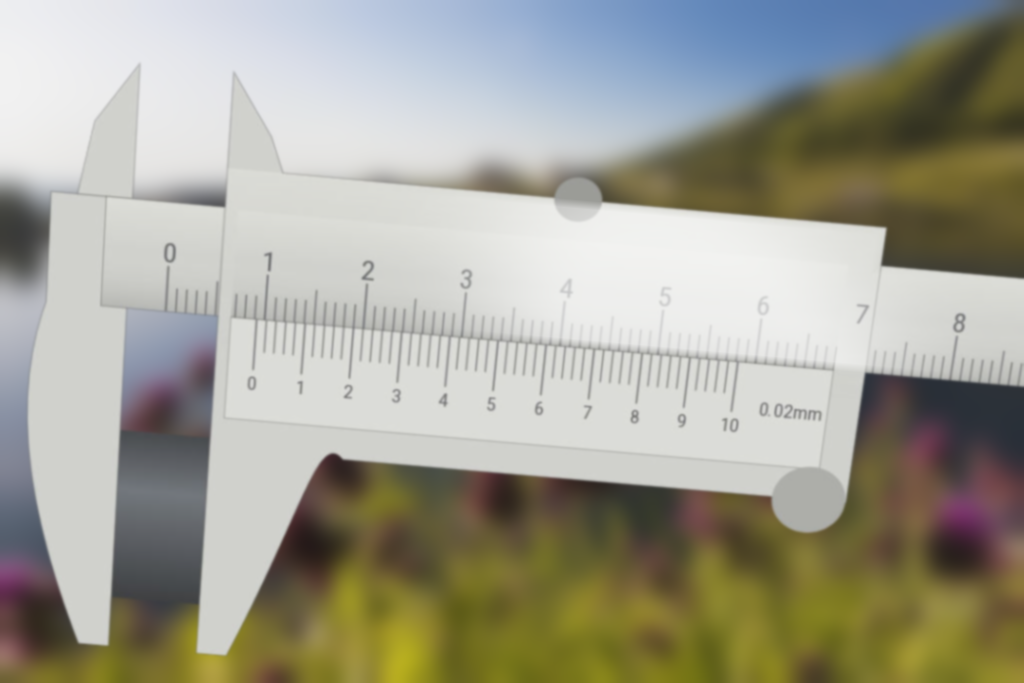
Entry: mm 9.2
